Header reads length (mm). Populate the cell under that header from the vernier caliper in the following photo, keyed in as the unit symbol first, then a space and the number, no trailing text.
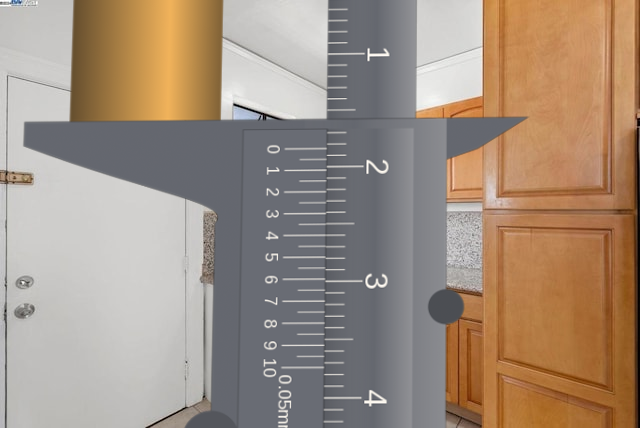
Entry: mm 18.4
